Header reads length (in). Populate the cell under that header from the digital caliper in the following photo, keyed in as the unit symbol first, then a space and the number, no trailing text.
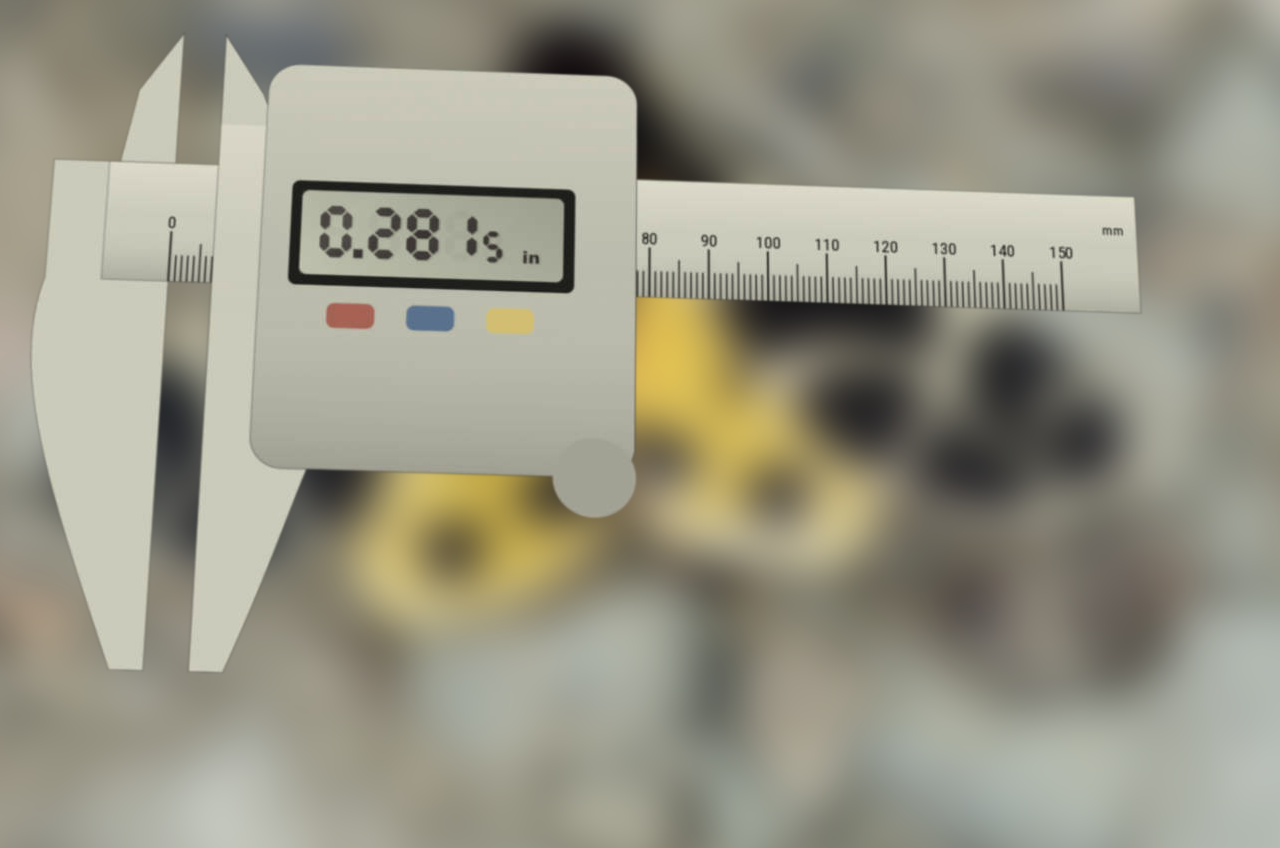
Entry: in 0.2815
